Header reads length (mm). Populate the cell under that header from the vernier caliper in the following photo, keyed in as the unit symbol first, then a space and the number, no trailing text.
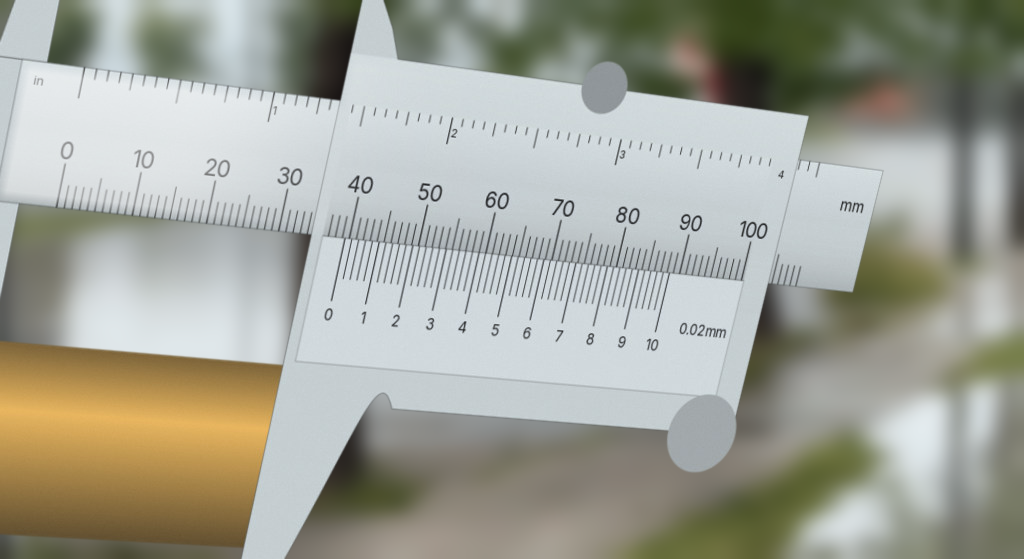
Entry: mm 39.4
